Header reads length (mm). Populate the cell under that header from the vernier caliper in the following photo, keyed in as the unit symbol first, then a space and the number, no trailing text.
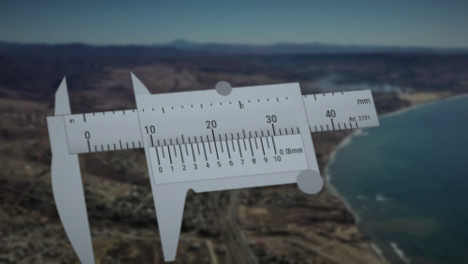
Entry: mm 10.5
